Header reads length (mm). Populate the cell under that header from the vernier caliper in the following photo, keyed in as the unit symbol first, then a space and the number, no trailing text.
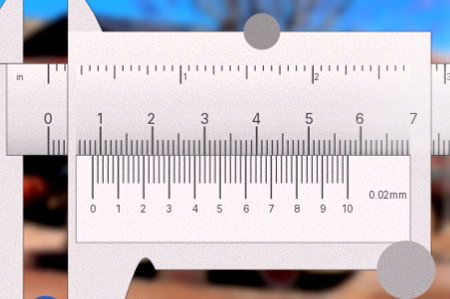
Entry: mm 8.5
